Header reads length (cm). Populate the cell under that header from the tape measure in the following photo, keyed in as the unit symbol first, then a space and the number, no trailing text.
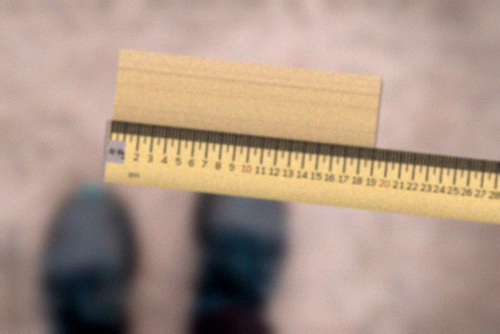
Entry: cm 19
